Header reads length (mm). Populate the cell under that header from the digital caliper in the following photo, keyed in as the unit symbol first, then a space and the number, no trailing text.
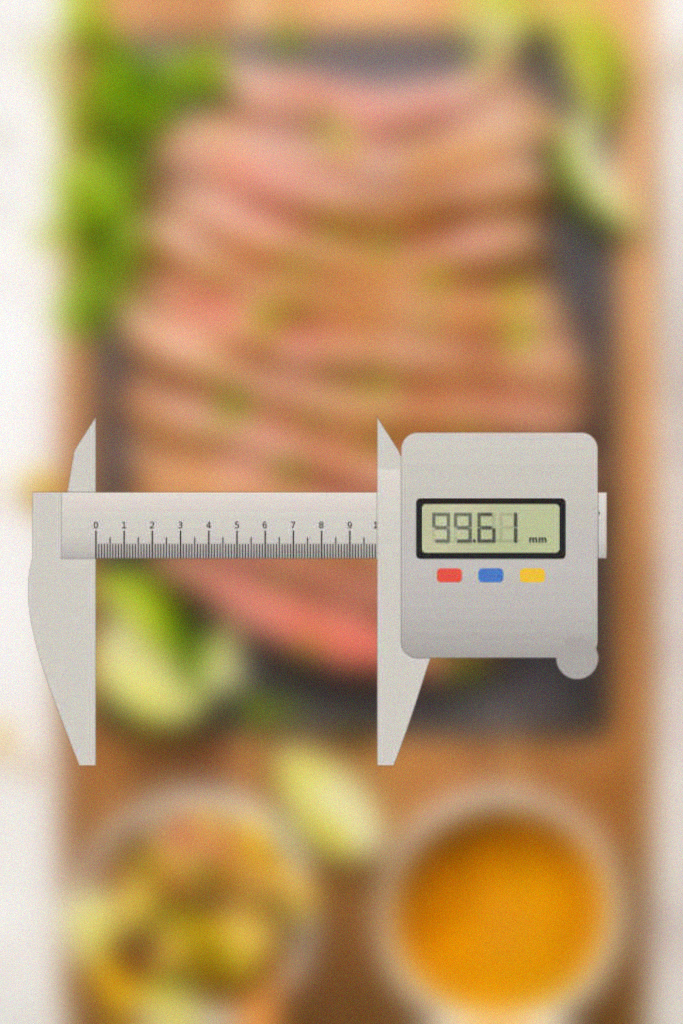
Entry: mm 99.61
